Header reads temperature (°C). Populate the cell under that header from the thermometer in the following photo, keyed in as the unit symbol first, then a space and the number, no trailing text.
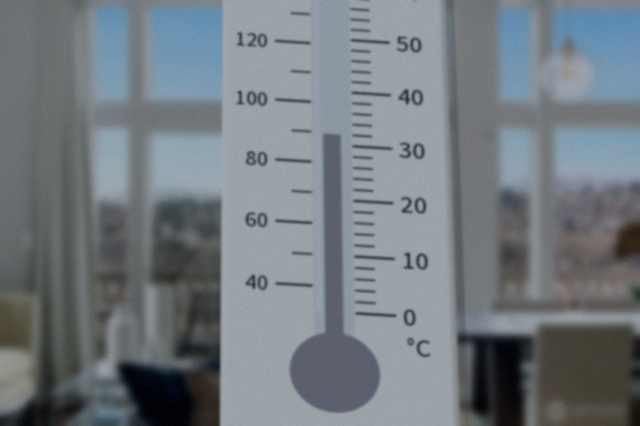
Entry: °C 32
